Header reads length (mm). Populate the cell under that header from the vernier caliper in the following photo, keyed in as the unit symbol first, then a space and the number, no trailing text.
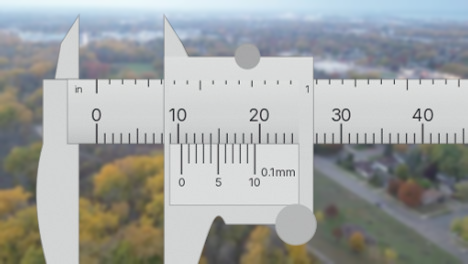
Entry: mm 10.4
